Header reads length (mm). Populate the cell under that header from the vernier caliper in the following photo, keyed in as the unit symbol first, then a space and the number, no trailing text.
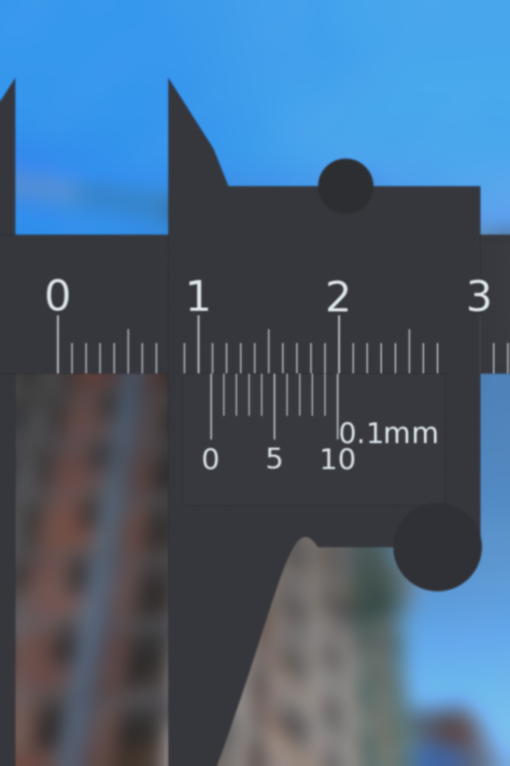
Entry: mm 10.9
